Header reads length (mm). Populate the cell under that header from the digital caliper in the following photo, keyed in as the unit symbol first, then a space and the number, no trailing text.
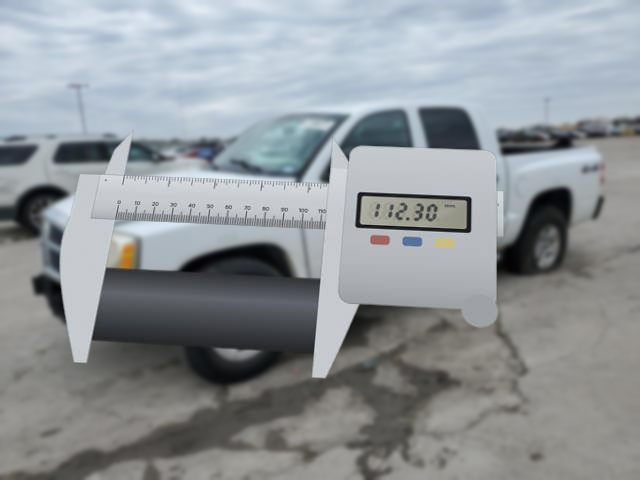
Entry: mm 112.30
